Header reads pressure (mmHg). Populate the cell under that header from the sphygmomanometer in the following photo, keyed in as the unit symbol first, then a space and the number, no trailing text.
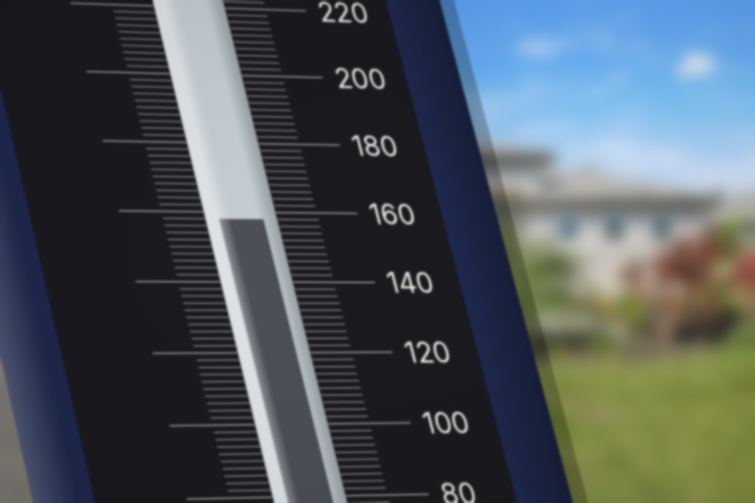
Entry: mmHg 158
